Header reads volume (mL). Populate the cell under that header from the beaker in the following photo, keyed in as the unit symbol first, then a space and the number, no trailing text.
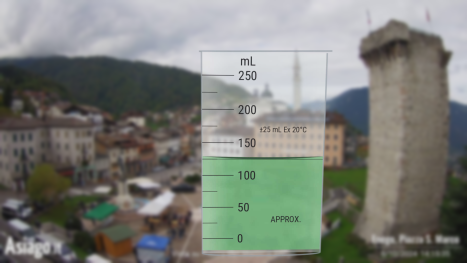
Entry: mL 125
